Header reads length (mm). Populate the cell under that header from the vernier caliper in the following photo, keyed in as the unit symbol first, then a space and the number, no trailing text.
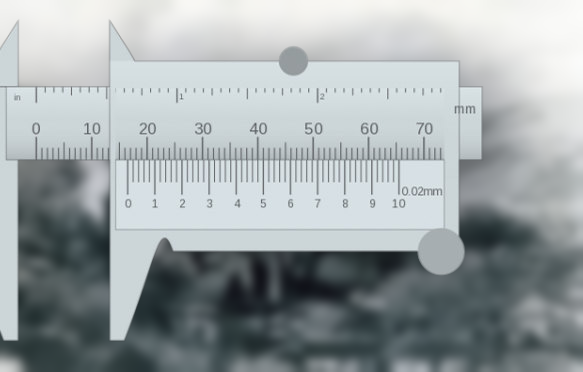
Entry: mm 16.5
